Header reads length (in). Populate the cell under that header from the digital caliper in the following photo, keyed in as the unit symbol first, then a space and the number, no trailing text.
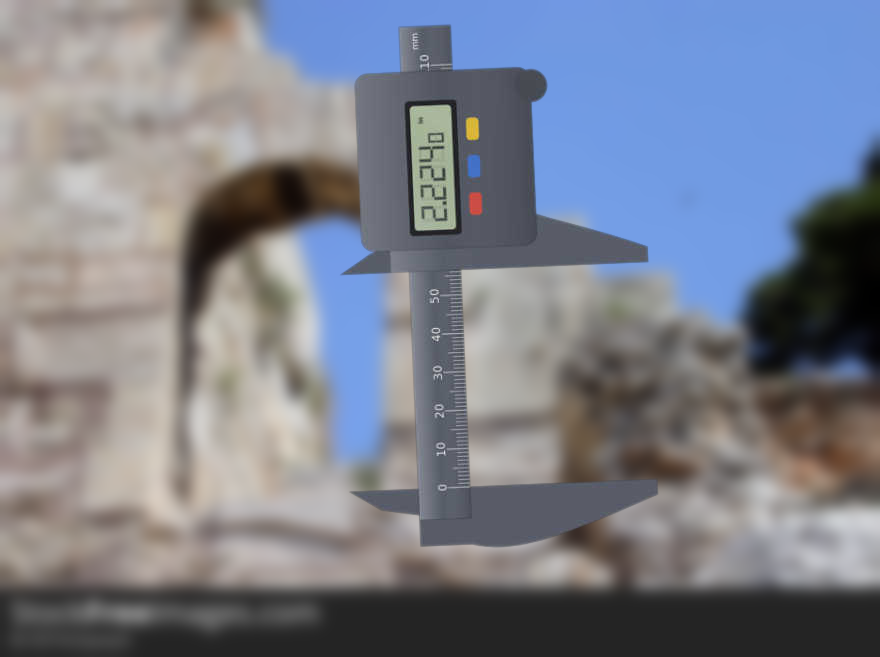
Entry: in 2.2240
